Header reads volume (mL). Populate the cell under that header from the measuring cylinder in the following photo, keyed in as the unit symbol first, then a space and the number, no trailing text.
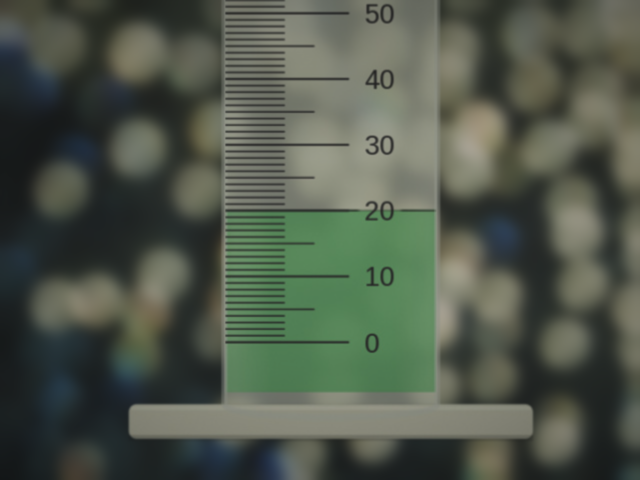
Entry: mL 20
